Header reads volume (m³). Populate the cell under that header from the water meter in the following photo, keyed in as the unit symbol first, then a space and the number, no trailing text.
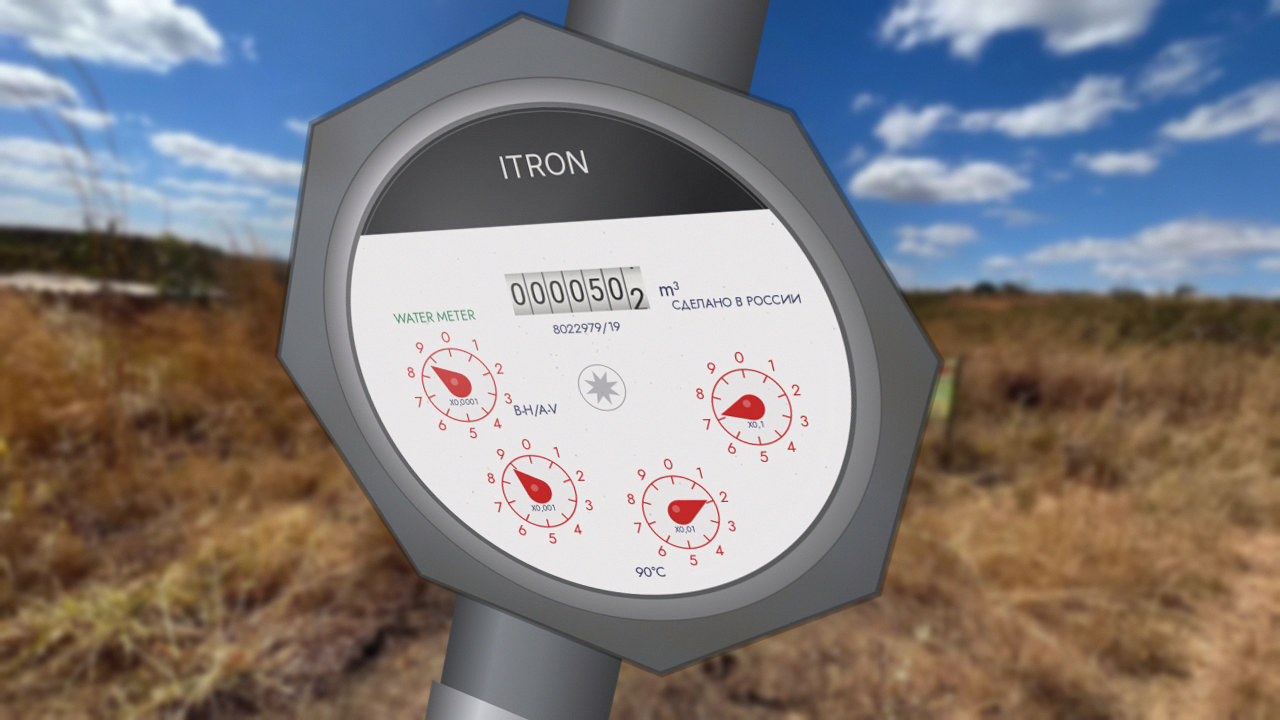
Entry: m³ 501.7188
